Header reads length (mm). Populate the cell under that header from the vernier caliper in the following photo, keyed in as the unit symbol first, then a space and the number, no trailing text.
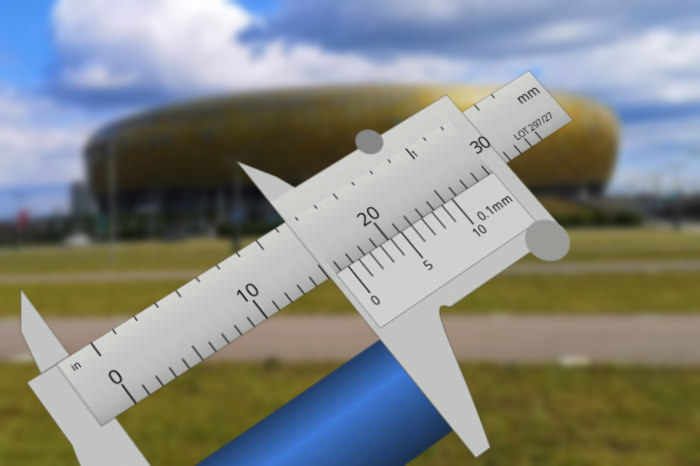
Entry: mm 16.6
